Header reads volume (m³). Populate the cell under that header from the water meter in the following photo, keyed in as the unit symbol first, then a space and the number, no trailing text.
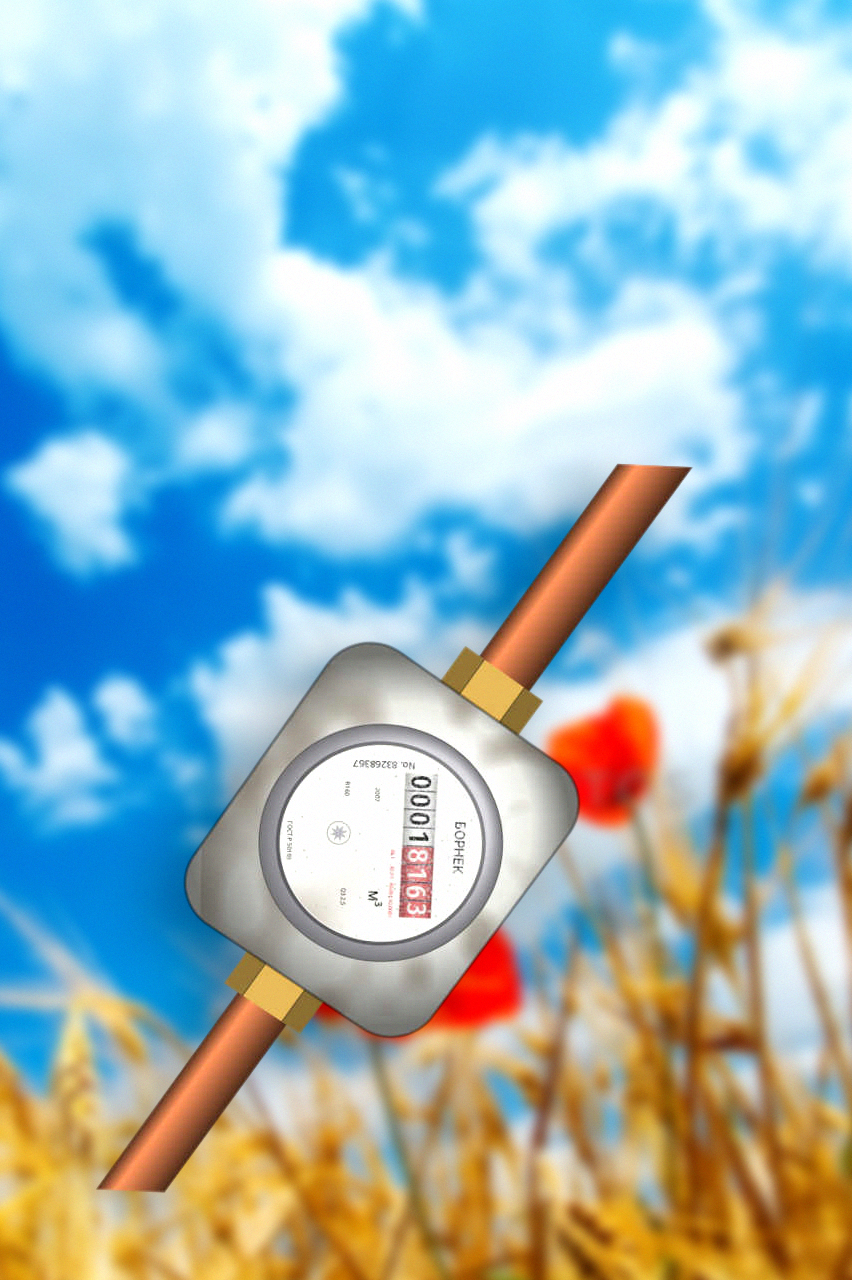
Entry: m³ 1.8163
